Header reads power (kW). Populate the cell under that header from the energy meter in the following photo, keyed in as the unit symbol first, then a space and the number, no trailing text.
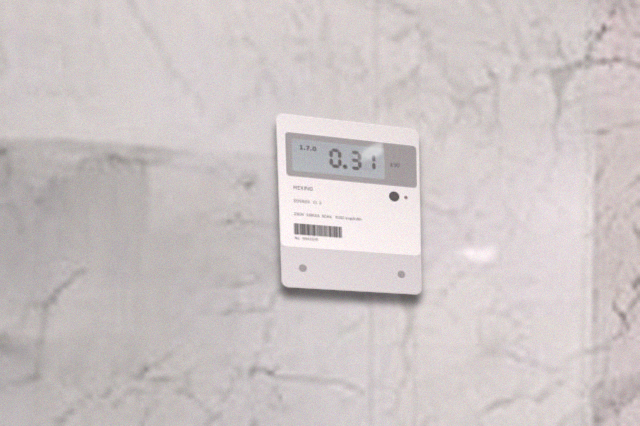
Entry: kW 0.31
